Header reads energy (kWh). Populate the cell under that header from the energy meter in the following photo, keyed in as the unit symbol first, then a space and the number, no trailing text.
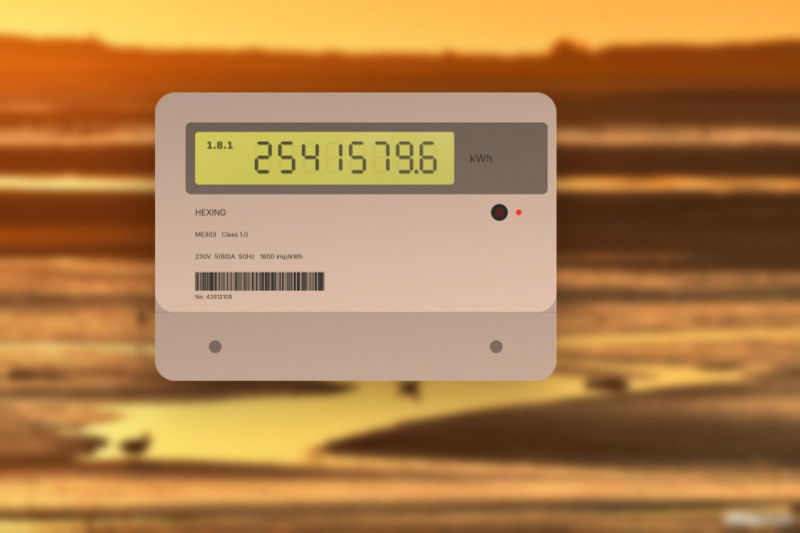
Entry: kWh 2541579.6
